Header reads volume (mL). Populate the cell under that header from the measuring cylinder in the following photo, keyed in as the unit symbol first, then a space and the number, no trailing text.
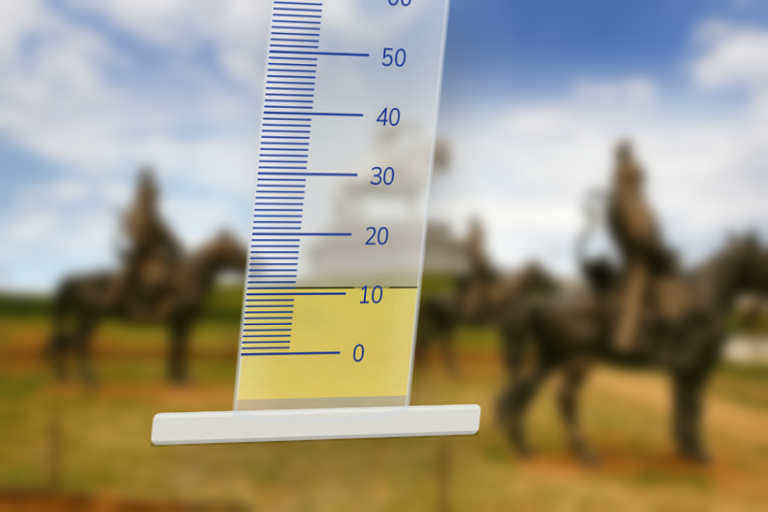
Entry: mL 11
